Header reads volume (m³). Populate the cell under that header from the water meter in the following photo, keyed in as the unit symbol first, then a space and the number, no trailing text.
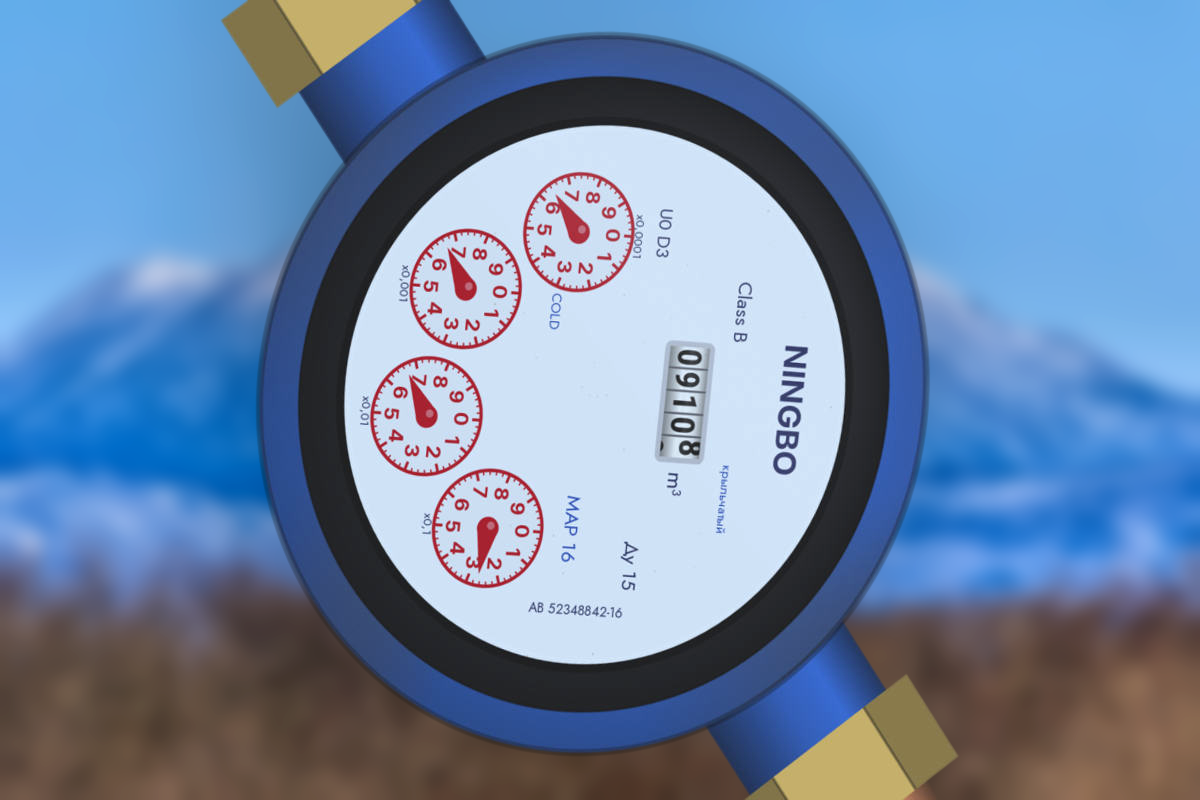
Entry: m³ 9108.2666
